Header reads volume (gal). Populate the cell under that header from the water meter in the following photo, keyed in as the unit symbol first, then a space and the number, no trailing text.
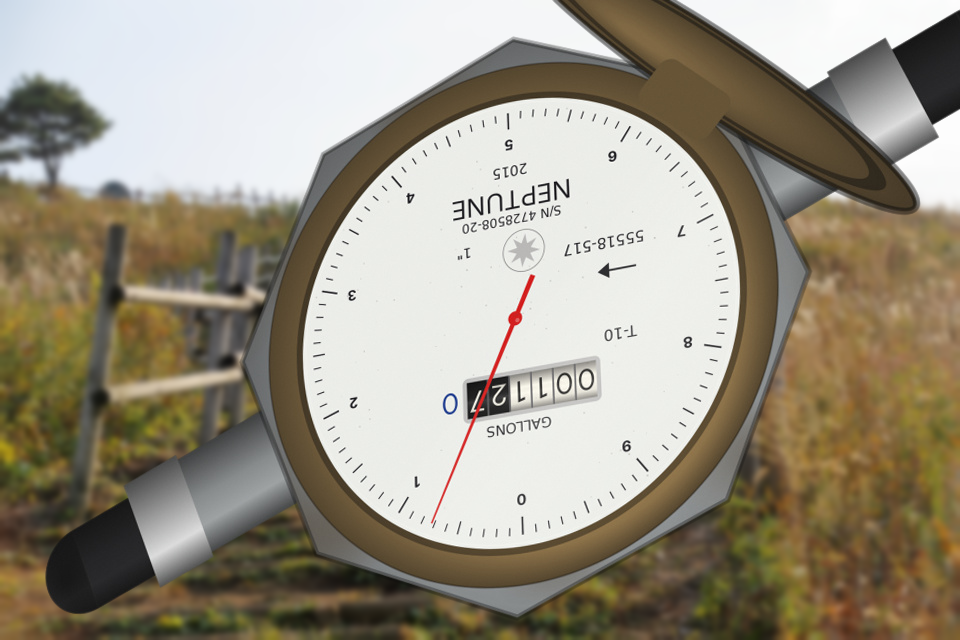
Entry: gal 11270.7
